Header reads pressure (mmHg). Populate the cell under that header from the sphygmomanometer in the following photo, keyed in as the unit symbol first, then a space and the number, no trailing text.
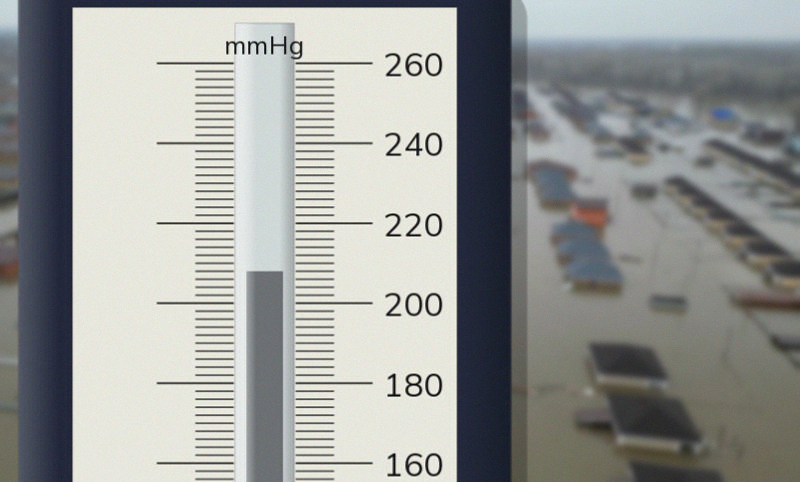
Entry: mmHg 208
